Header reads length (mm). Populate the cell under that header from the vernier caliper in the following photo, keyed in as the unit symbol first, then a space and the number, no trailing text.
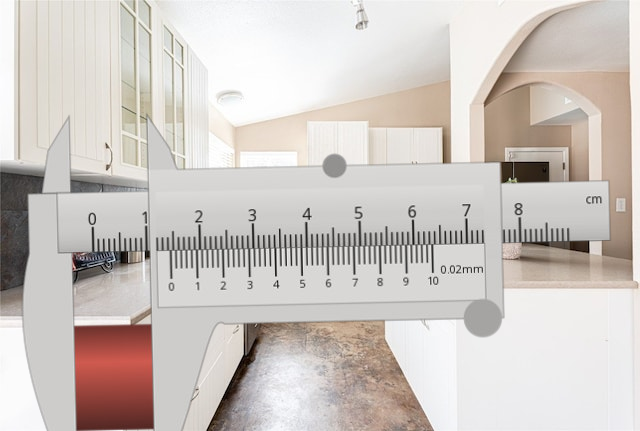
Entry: mm 14.5
